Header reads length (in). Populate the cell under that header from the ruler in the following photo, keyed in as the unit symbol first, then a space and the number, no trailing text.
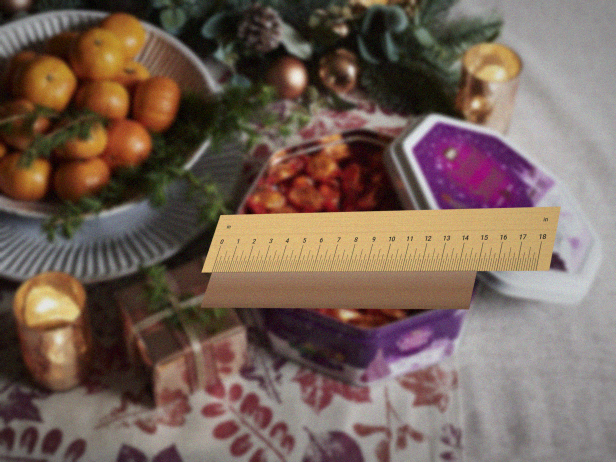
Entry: in 15
